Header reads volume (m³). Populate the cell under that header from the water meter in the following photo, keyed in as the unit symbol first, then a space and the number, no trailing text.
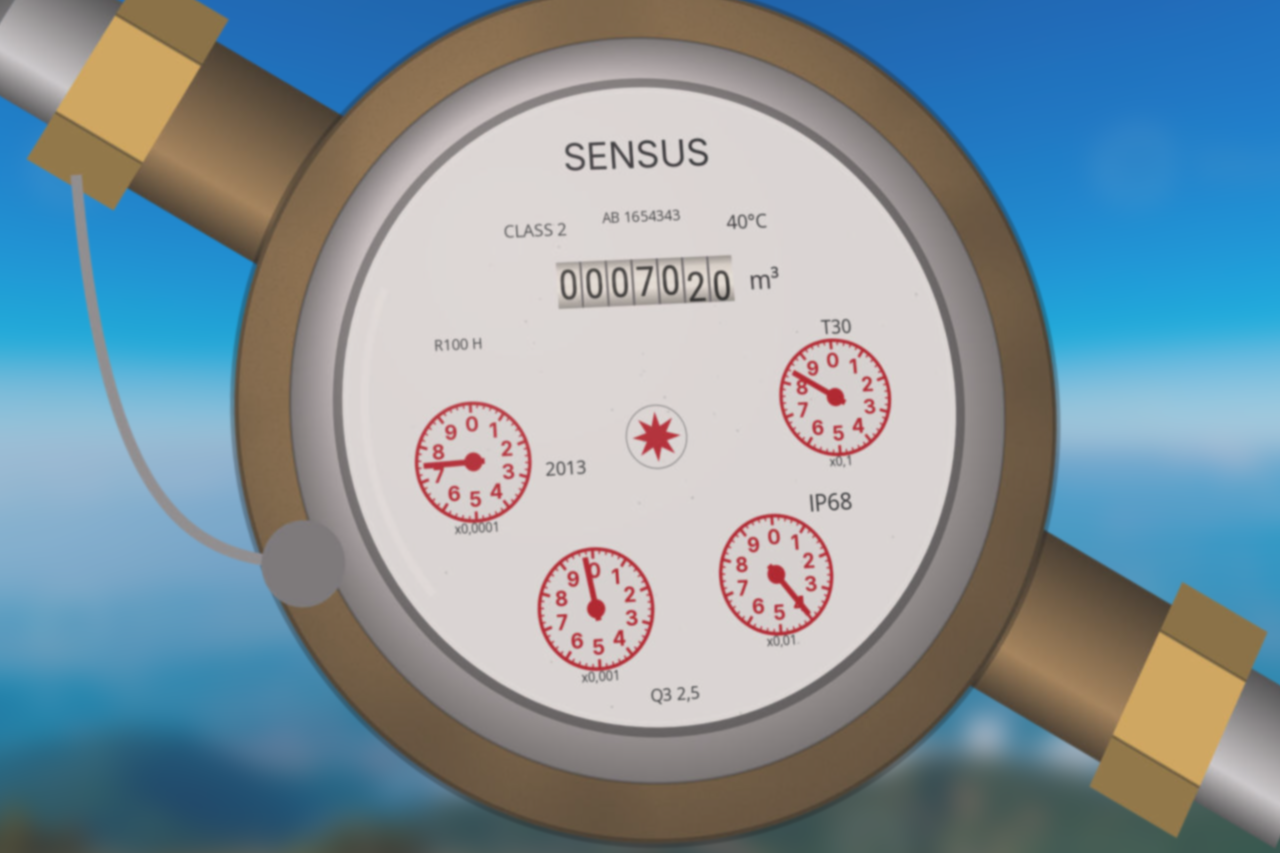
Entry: m³ 7019.8397
